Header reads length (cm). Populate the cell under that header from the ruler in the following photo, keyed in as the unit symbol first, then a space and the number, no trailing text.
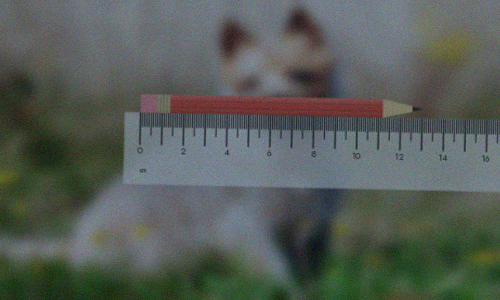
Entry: cm 13
